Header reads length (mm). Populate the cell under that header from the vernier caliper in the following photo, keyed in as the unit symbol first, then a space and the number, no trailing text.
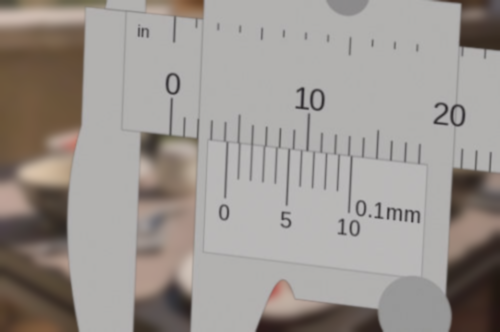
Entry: mm 4.2
